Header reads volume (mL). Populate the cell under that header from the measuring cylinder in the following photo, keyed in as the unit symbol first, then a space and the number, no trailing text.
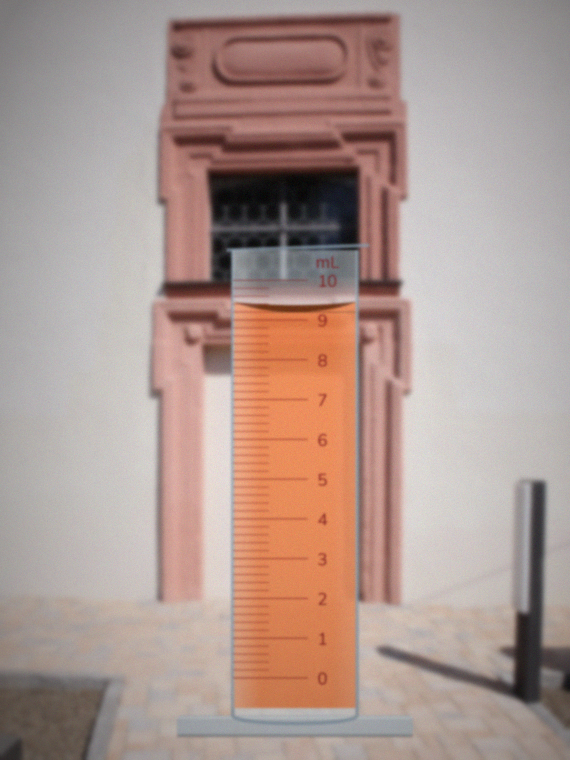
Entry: mL 9.2
